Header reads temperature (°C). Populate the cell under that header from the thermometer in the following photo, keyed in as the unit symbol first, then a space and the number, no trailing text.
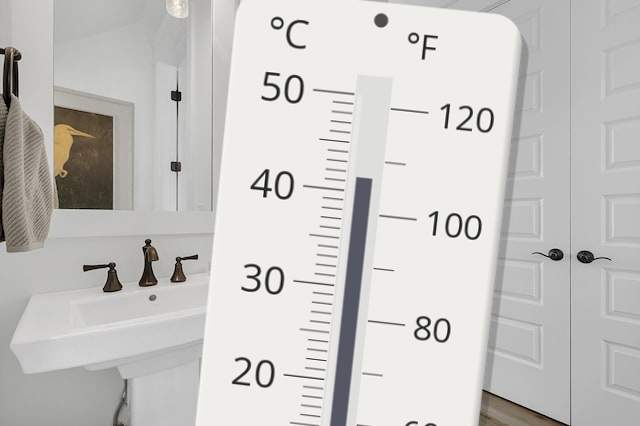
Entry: °C 41.5
